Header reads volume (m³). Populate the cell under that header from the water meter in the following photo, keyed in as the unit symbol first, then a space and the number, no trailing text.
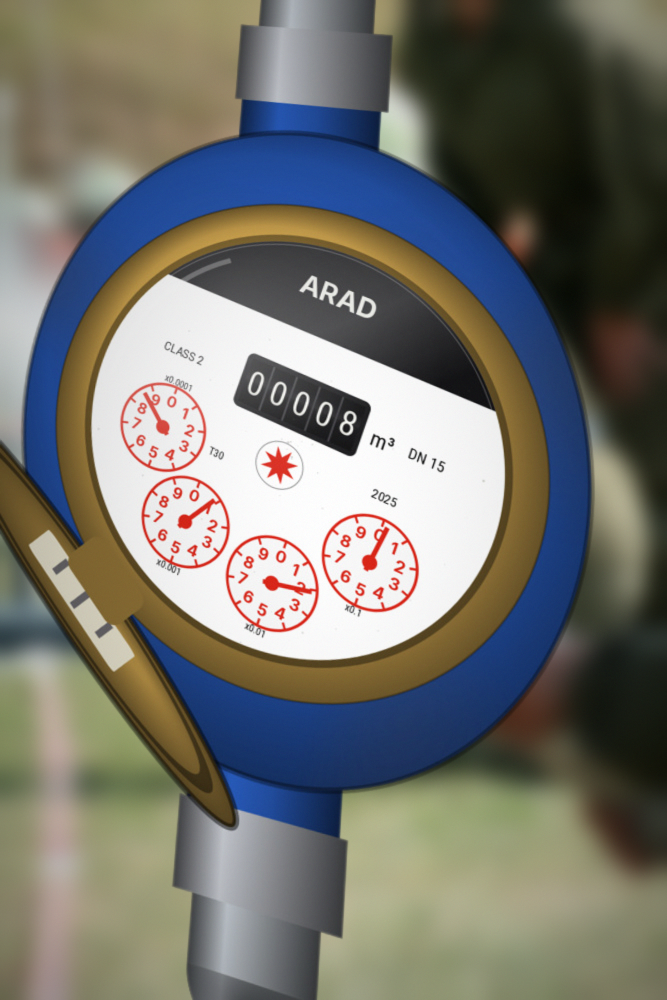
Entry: m³ 8.0208
